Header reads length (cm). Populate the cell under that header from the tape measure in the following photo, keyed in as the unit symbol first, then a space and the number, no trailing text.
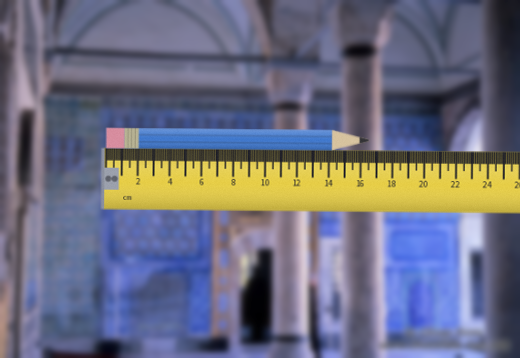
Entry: cm 16.5
